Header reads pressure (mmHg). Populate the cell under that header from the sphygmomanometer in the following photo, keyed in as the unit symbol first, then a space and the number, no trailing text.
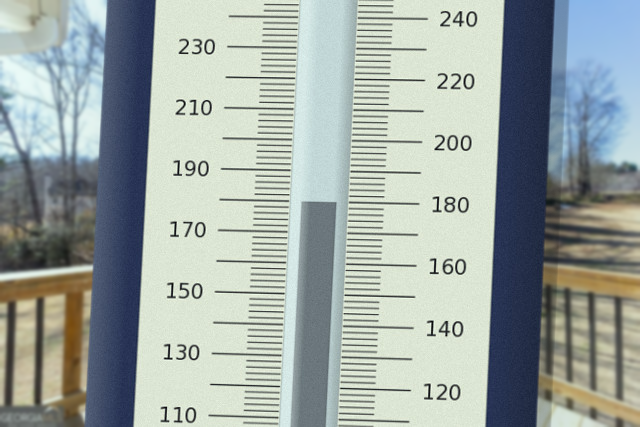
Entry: mmHg 180
